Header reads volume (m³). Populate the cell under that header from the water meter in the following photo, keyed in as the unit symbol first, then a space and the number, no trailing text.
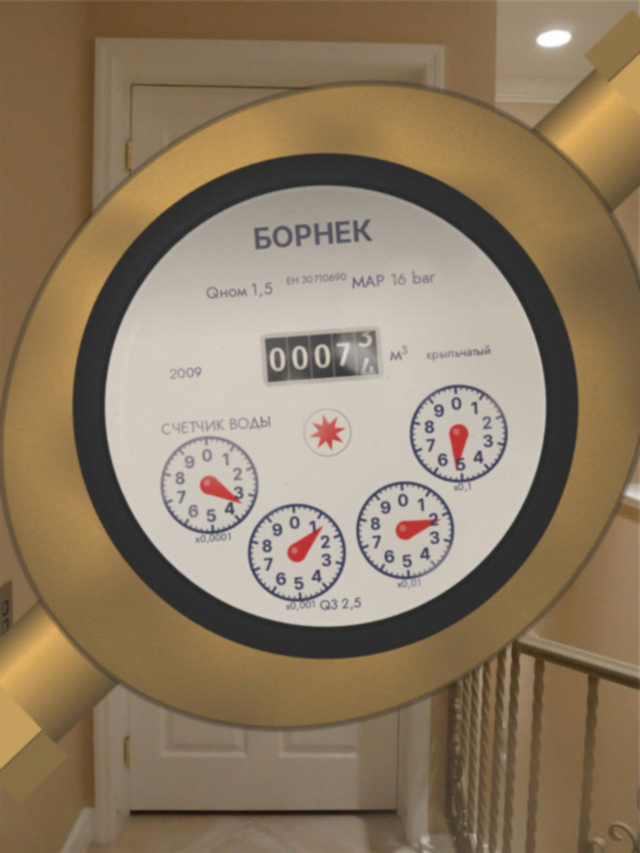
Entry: m³ 73.5213
